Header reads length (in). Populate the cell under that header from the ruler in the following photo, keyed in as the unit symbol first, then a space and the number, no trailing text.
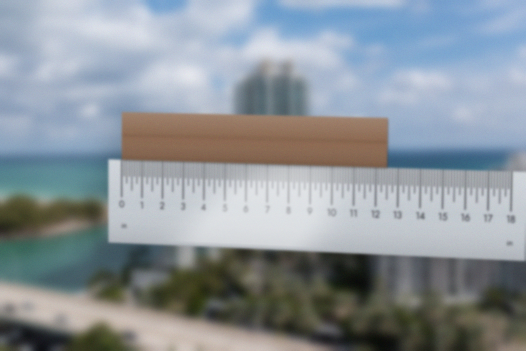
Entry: in 12.5
